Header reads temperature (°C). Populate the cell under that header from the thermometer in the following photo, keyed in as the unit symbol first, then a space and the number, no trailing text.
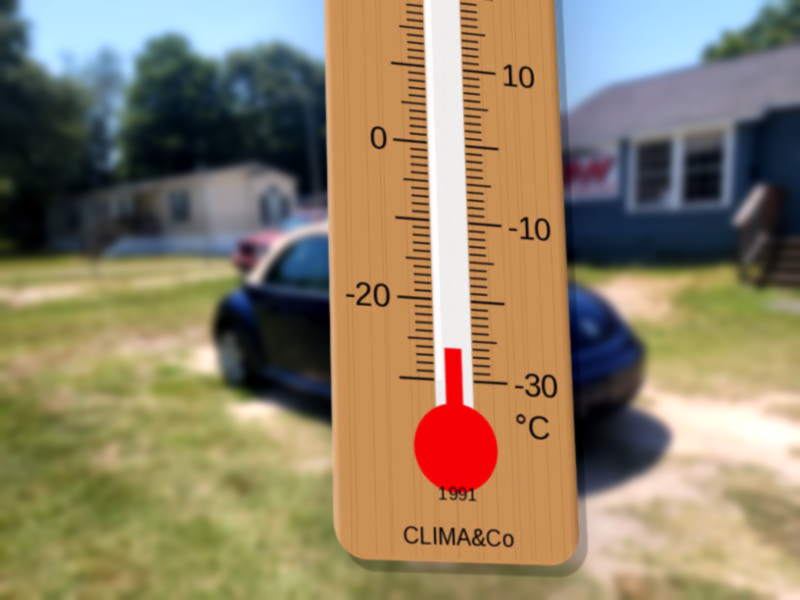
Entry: °C -26
